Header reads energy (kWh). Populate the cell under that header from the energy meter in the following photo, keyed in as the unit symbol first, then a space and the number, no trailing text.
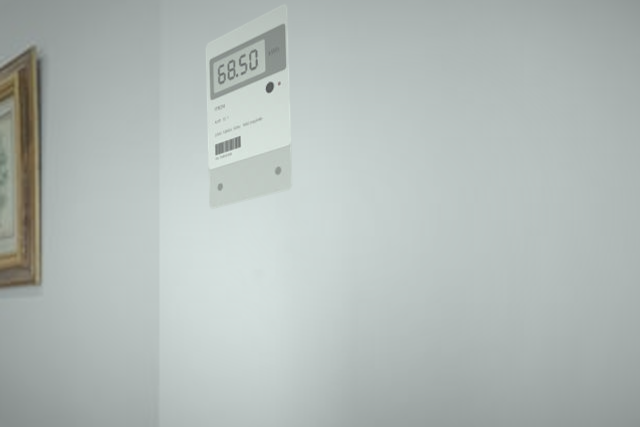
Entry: kWh 68.50
